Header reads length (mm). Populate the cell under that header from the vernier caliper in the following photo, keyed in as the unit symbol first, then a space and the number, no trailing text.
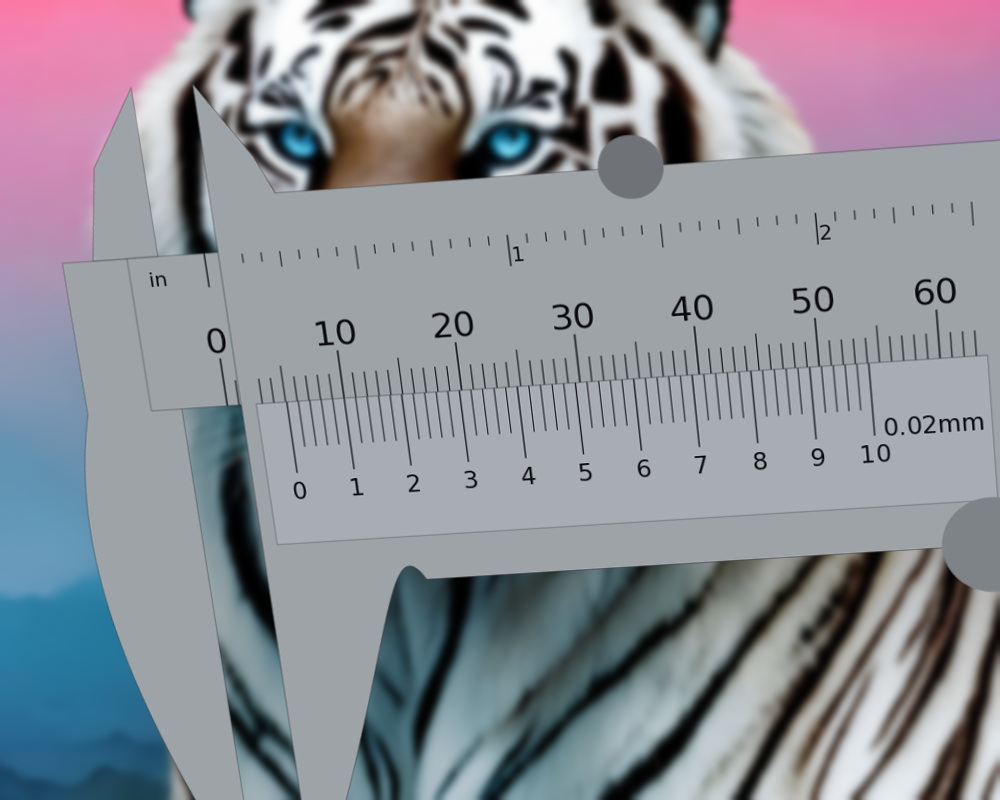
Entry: mm 5.1
